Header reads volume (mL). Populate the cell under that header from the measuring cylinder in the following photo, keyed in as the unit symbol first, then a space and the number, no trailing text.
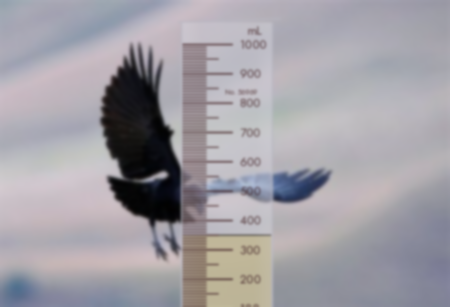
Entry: mL 350
